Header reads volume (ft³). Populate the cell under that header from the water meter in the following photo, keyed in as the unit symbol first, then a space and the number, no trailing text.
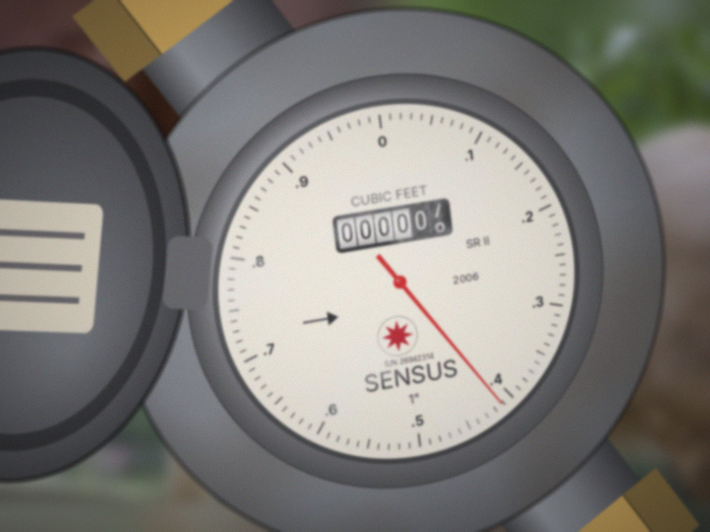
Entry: ft³ 7.41
